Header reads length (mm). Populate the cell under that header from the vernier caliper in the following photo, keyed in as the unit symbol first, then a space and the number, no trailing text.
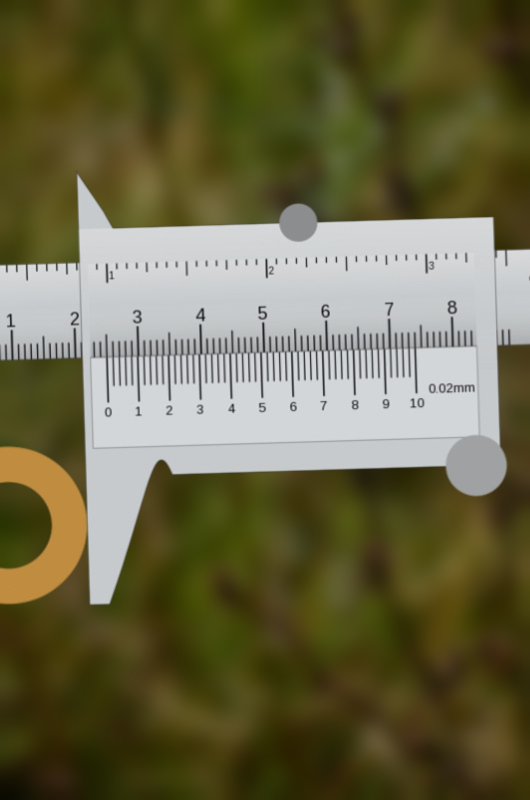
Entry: mm 25.0
